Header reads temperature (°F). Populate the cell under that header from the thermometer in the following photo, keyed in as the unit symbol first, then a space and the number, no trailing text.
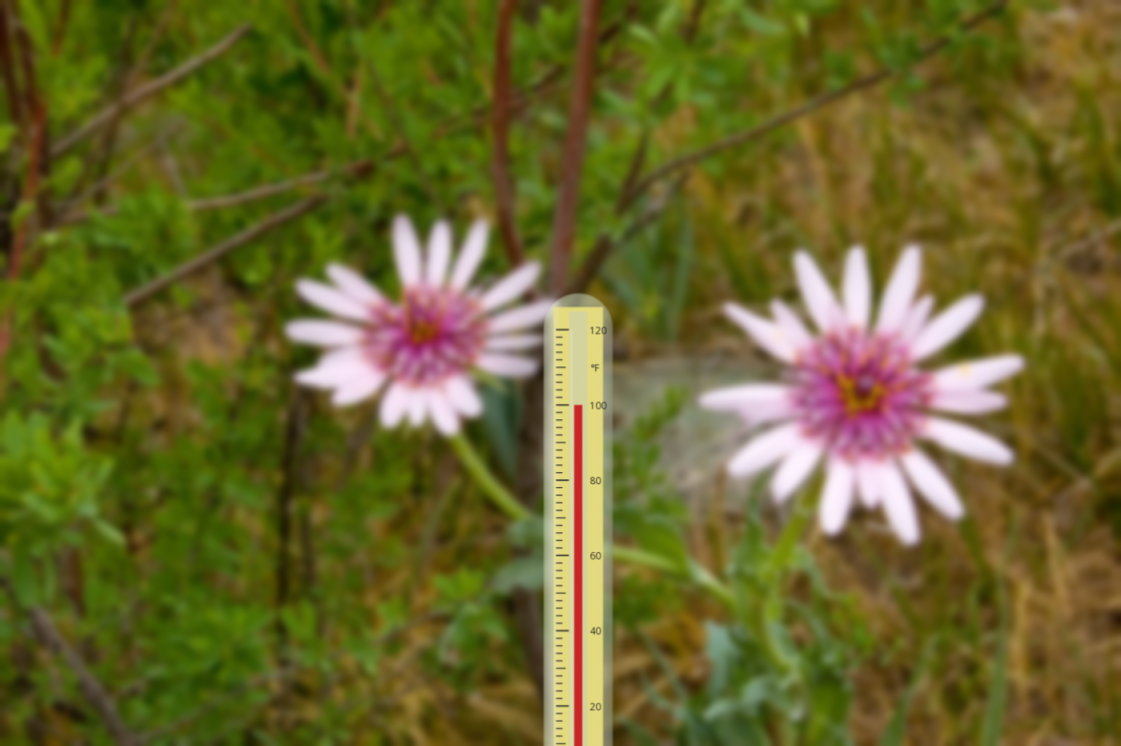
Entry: °F 100
